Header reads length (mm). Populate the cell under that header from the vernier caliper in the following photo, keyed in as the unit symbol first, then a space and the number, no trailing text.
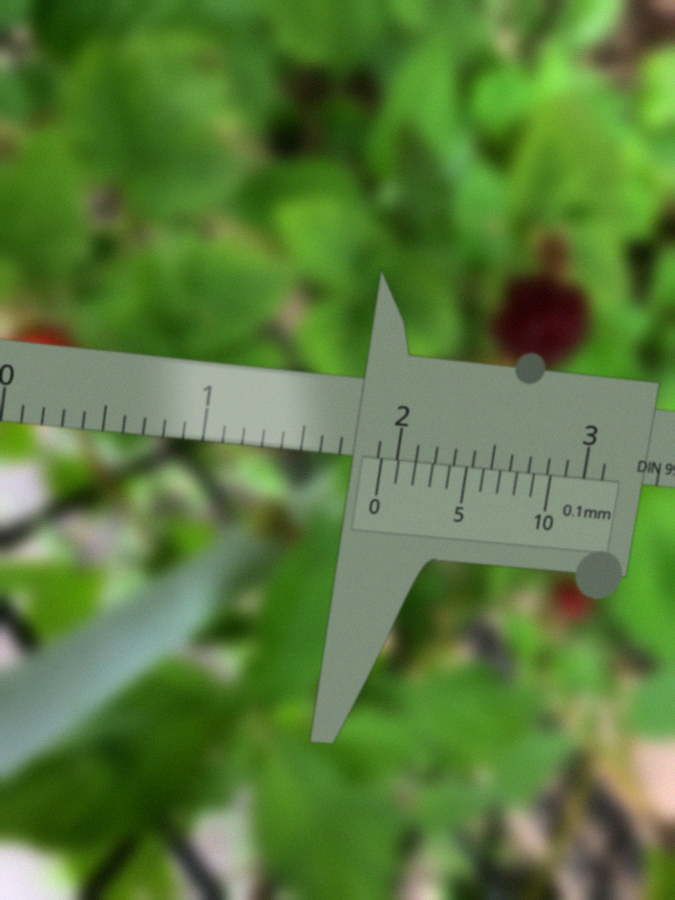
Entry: mm 19.2
